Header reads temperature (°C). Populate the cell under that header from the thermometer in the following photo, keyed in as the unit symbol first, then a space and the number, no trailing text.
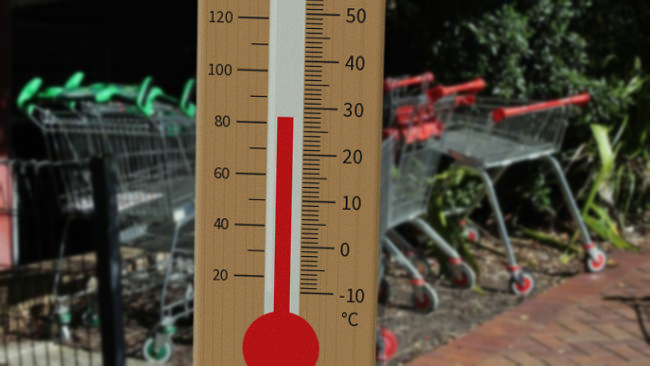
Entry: °C 28
